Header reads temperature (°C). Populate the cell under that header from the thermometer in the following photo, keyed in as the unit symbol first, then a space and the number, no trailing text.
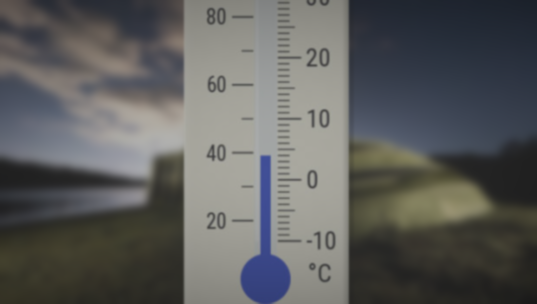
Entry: °C 4
